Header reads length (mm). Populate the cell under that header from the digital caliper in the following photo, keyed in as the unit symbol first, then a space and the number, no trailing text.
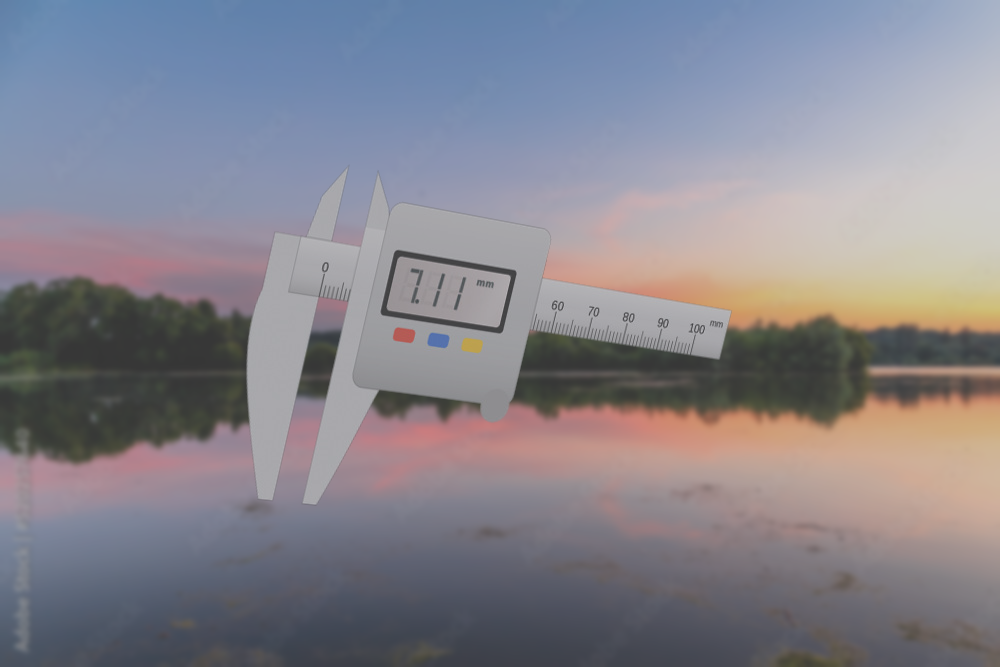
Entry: mm 7.11
